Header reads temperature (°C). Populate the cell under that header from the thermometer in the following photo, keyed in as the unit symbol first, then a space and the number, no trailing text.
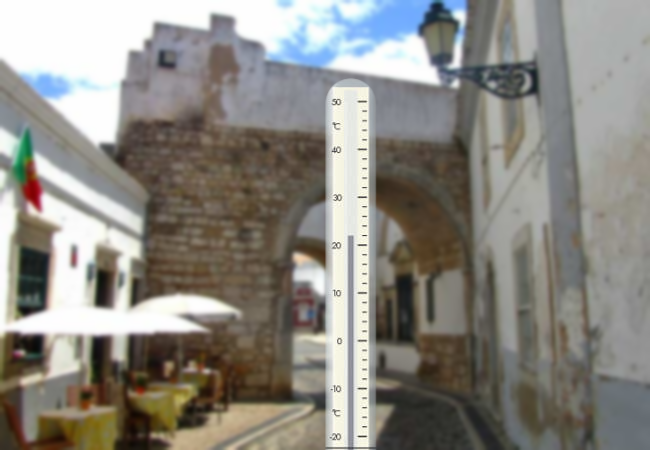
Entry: °C 22
